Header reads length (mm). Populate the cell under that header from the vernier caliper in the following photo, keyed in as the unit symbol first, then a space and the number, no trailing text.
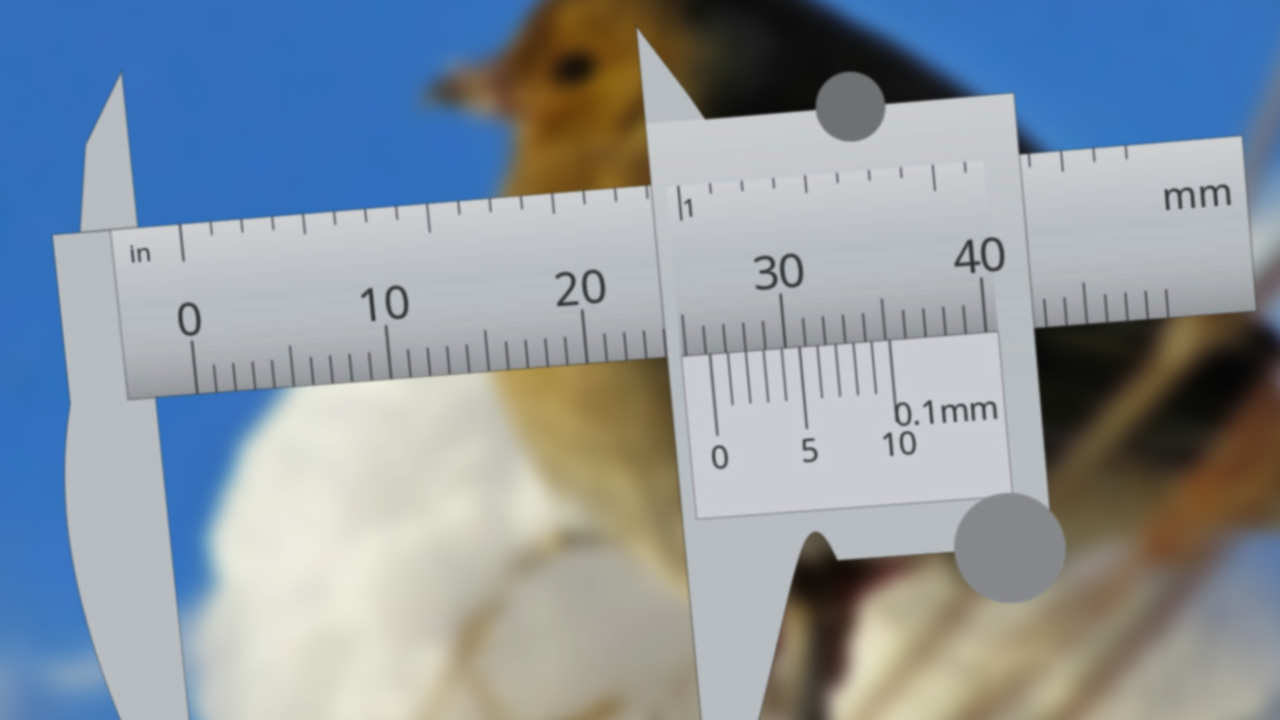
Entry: mm 26.2
